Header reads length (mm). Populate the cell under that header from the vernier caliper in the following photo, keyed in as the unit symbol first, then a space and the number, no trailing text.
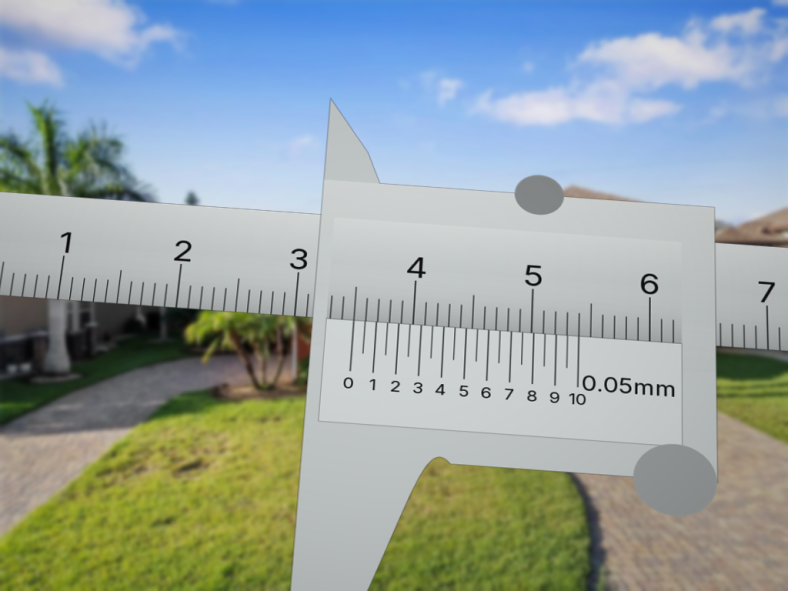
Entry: mm 35.0
